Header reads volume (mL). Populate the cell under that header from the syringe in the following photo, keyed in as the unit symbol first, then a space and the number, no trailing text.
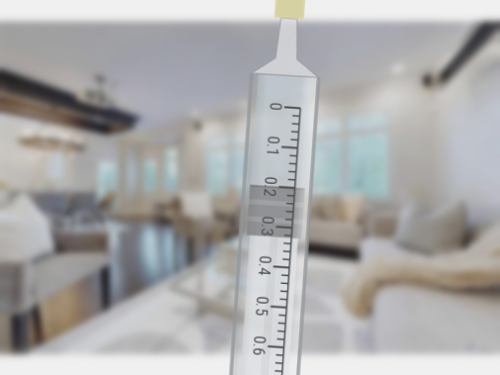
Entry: mL 0.2
